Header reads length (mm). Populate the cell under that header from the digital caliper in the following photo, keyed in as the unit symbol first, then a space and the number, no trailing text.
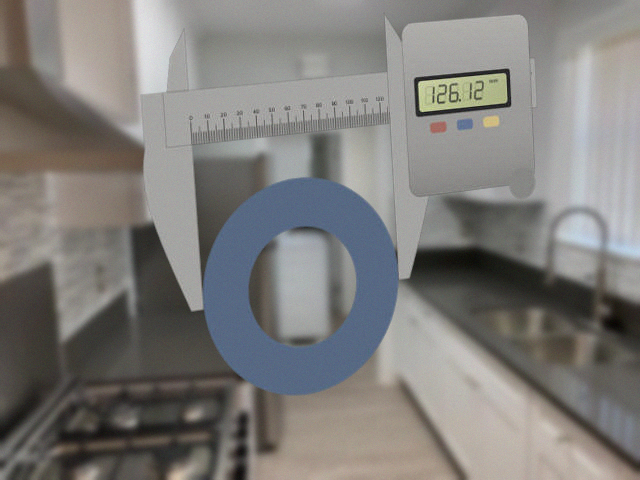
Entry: mm 126.12
